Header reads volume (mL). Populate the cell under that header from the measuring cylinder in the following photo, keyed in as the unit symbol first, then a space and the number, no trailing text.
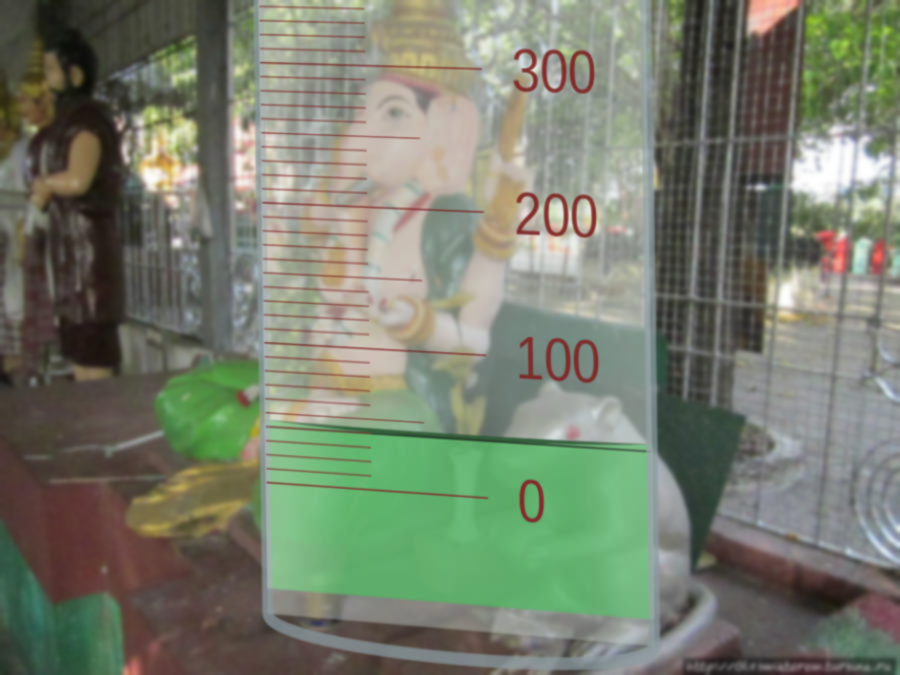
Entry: mL 40
